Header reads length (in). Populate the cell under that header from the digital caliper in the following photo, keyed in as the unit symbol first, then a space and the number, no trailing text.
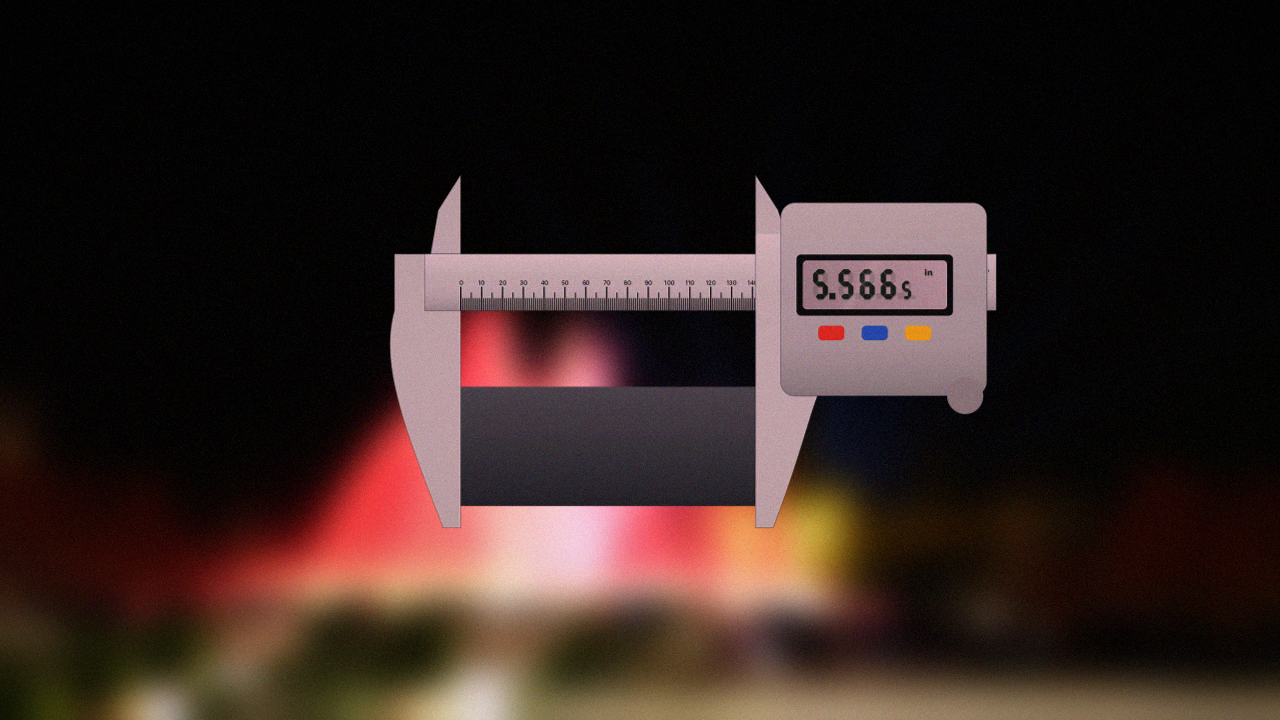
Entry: in 5.5665
